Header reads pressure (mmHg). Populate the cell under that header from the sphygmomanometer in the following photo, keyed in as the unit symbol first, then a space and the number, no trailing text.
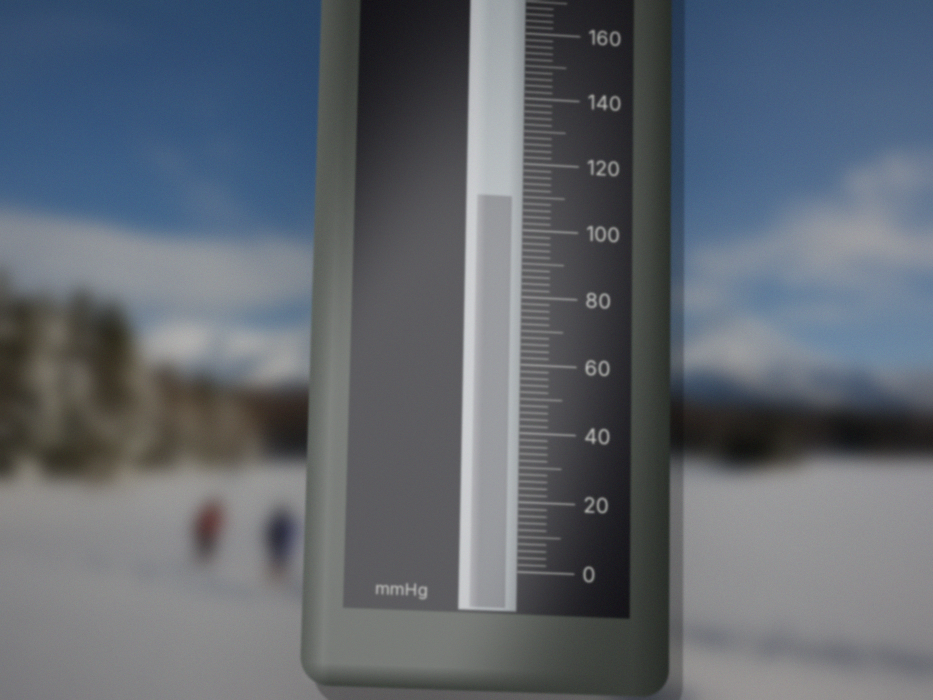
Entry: mmHg 110
